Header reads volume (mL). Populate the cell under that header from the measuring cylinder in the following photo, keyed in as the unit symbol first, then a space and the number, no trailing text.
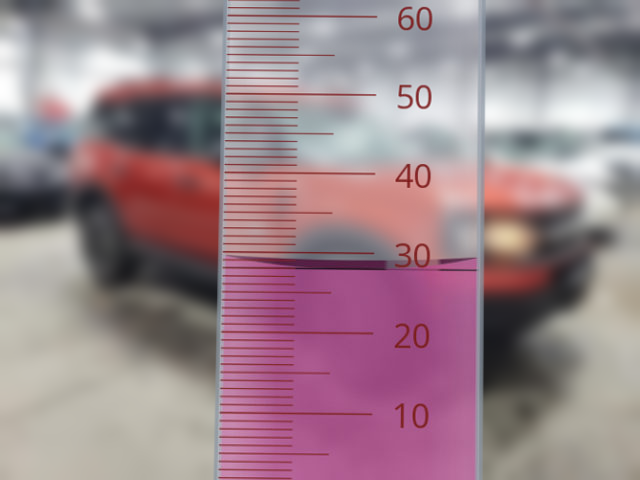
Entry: mL 28
